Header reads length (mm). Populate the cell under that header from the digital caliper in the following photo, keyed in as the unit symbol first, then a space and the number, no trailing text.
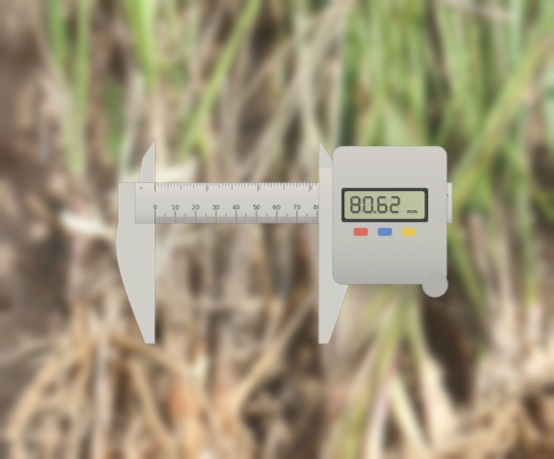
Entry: mm 80.62
